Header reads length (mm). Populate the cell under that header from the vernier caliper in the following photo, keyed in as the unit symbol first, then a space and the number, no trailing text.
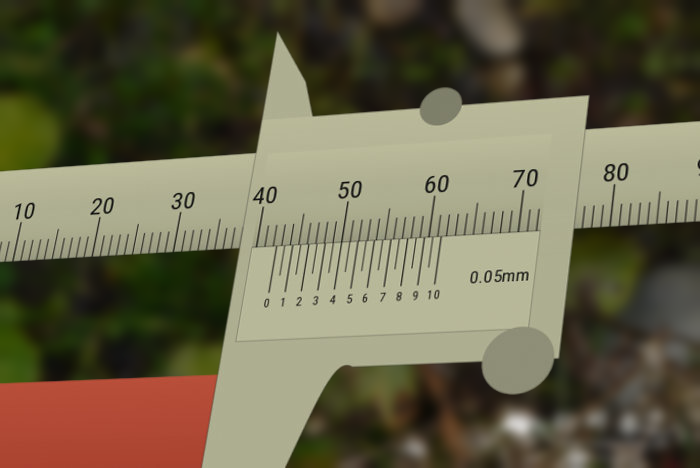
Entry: mm 42.4
